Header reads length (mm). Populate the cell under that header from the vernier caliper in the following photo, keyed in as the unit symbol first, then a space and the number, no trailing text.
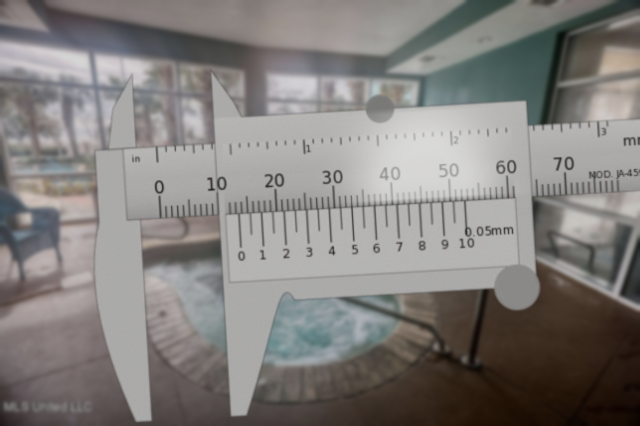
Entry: mm 13.5
